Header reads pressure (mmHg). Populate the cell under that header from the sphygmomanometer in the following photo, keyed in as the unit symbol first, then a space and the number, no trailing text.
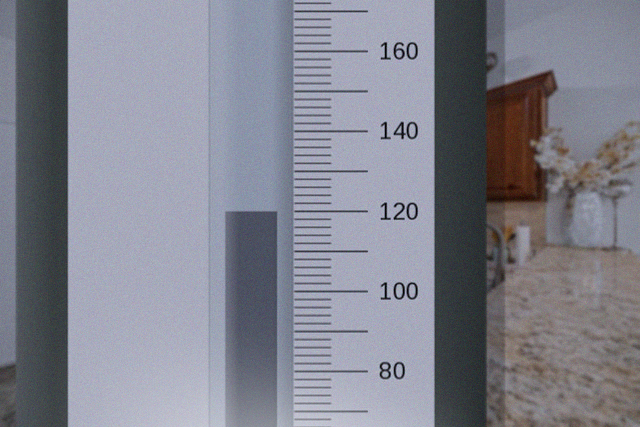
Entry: mmHg 120
